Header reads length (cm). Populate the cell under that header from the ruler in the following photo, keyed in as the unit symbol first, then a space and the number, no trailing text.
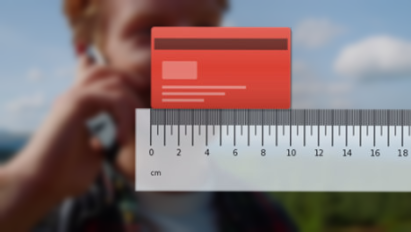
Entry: cm 10
